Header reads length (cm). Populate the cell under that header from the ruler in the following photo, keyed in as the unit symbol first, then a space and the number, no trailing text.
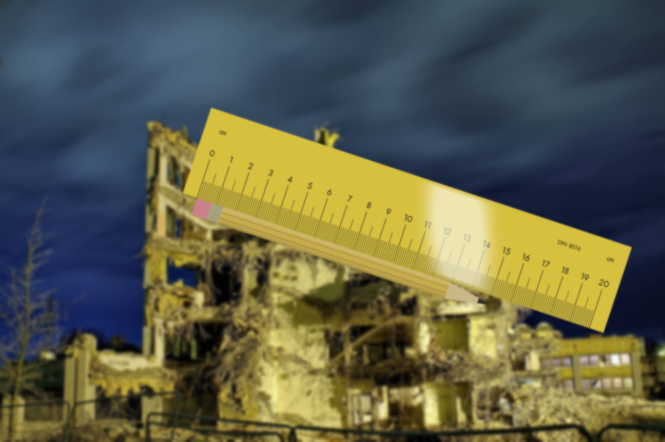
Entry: cm 15
